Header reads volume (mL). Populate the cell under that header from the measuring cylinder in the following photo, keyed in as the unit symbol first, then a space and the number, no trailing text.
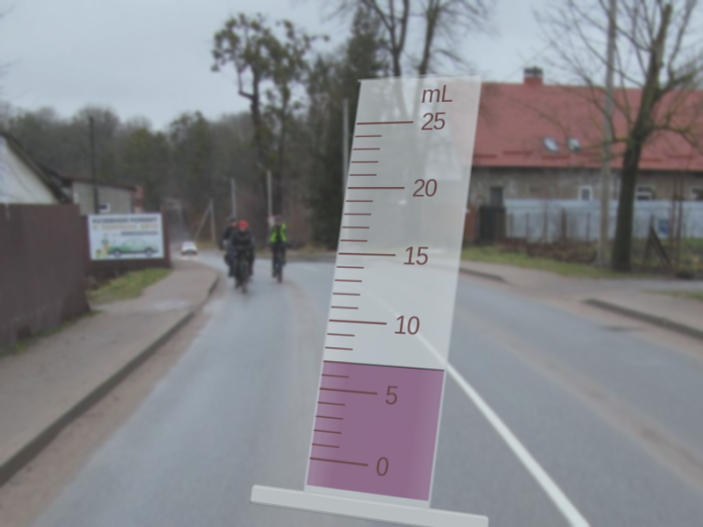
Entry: mL 7
